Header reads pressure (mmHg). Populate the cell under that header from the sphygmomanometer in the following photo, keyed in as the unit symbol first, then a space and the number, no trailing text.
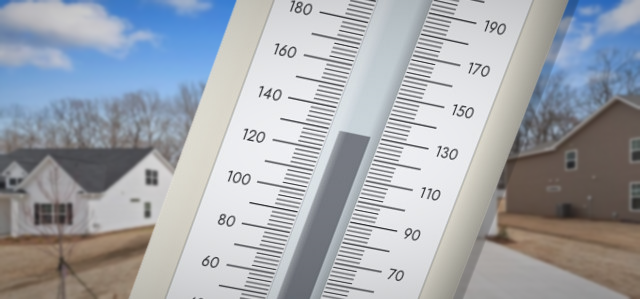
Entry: mmHg 130
